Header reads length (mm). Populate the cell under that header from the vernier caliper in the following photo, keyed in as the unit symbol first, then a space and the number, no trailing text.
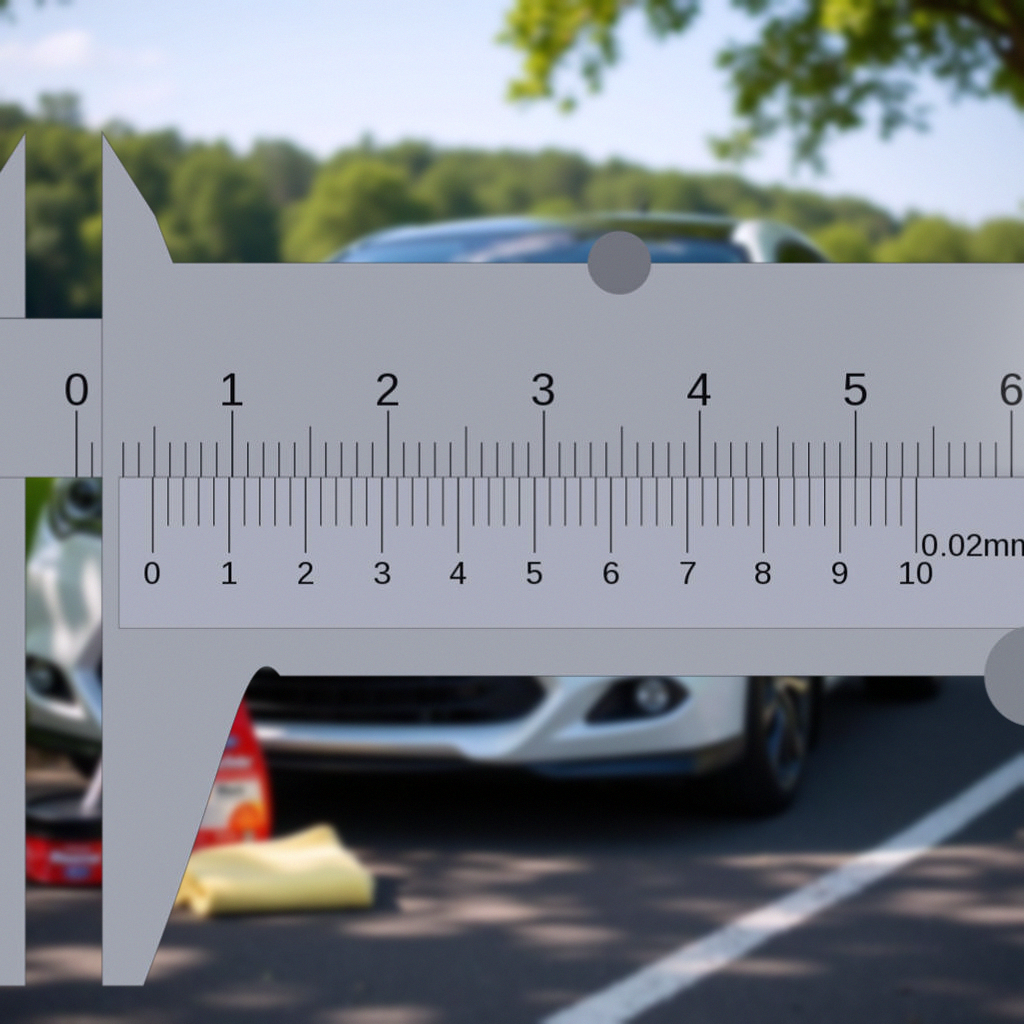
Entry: mm 4.9
